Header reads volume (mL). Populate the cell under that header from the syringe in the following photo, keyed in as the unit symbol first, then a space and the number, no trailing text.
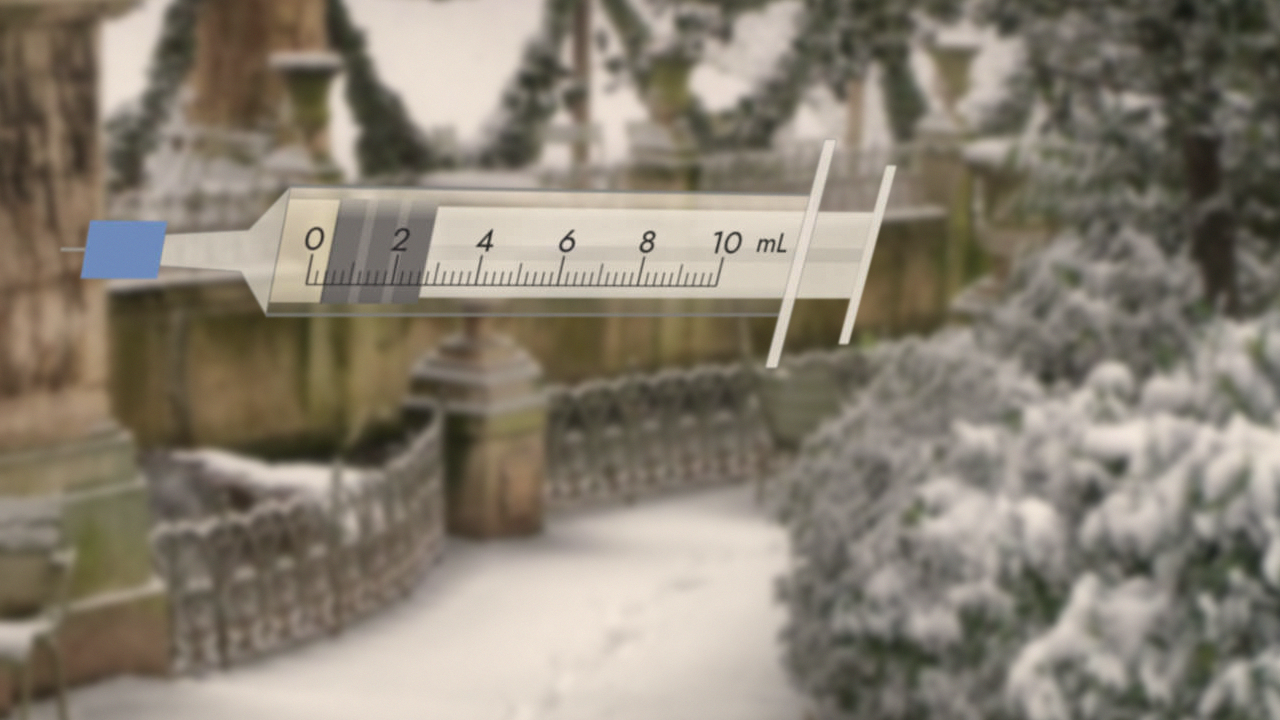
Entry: mL 0.4
